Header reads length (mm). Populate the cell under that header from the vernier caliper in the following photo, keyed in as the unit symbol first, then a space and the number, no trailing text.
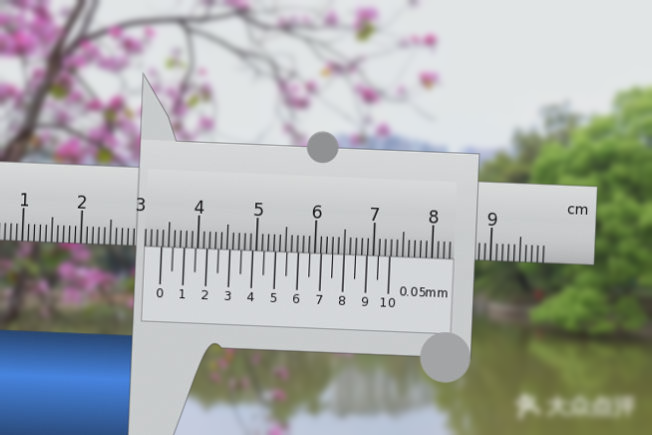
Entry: mm 33.8
